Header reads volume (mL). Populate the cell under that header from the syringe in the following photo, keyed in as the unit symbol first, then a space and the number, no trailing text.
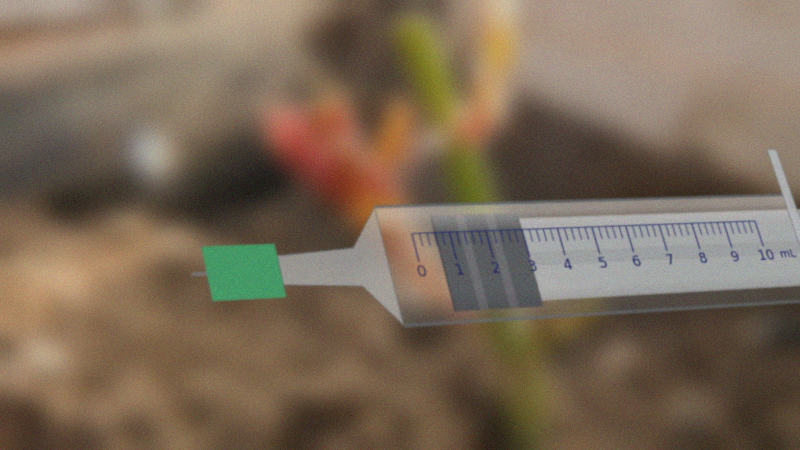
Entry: mL 0.6
